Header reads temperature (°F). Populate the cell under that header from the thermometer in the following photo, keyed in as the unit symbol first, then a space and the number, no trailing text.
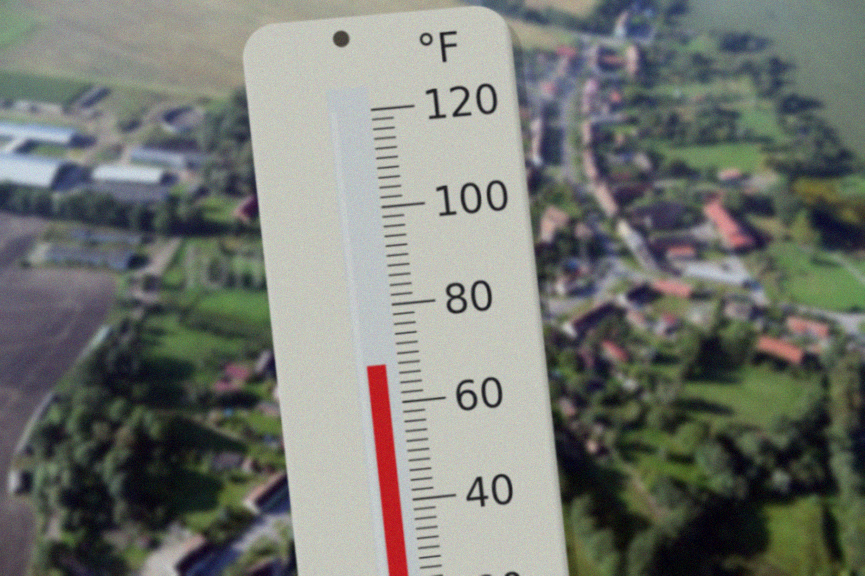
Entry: °F 68
